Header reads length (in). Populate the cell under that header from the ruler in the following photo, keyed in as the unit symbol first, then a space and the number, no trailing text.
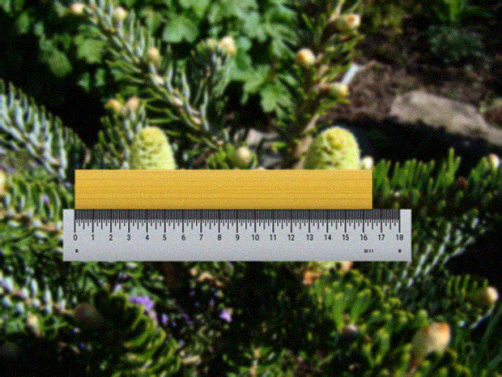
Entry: in 16.5
